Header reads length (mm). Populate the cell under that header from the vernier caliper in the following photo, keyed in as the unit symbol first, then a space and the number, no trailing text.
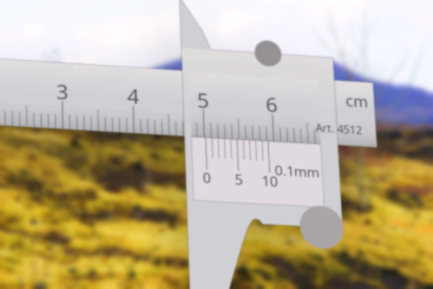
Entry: mm 50.2
